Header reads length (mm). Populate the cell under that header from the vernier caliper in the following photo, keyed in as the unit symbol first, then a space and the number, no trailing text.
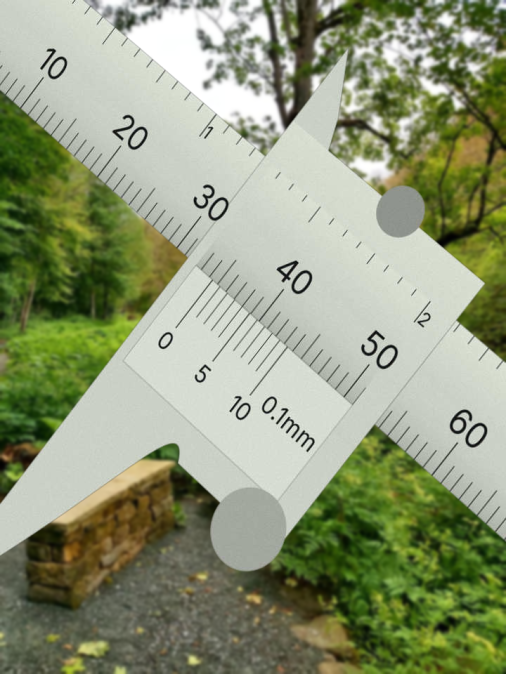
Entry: mm 34.4
